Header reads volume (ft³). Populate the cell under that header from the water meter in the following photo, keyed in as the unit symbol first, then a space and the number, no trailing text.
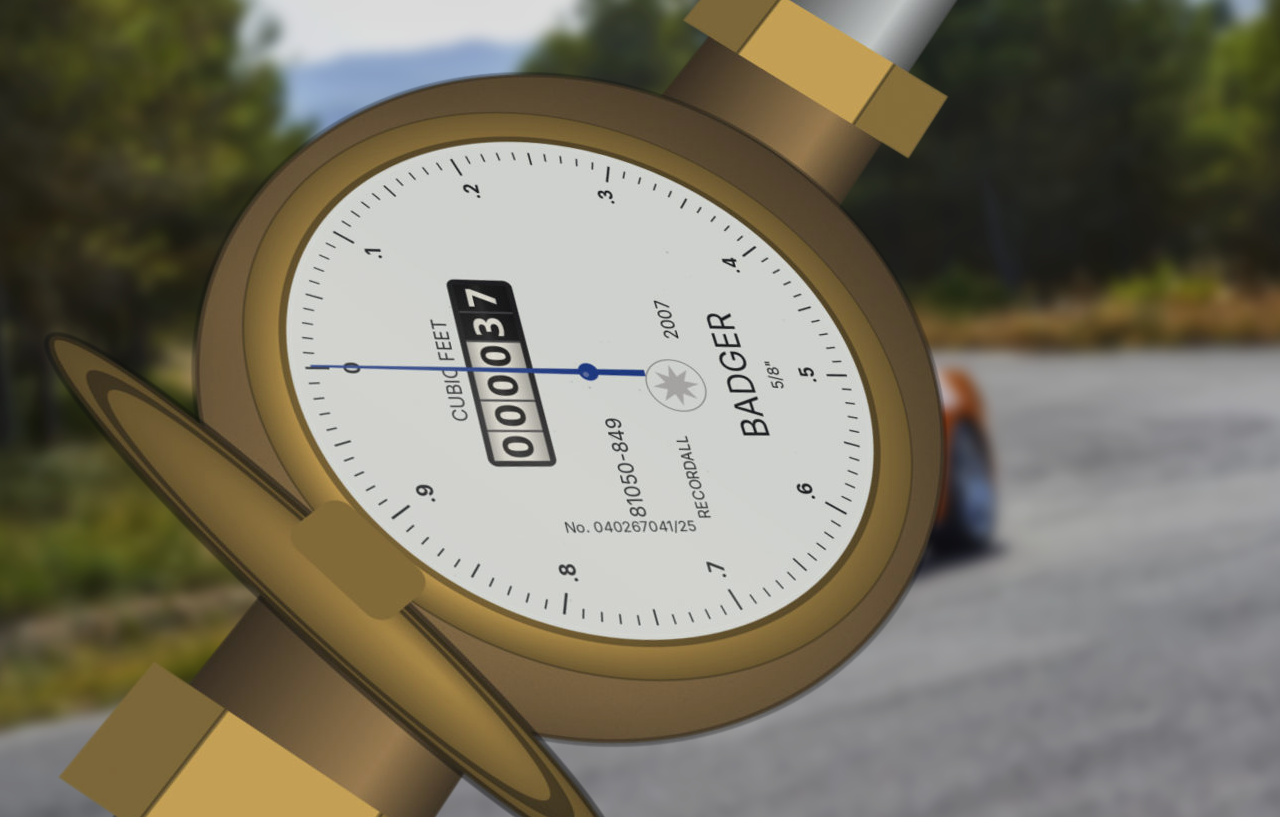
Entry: ft³ 37.00
